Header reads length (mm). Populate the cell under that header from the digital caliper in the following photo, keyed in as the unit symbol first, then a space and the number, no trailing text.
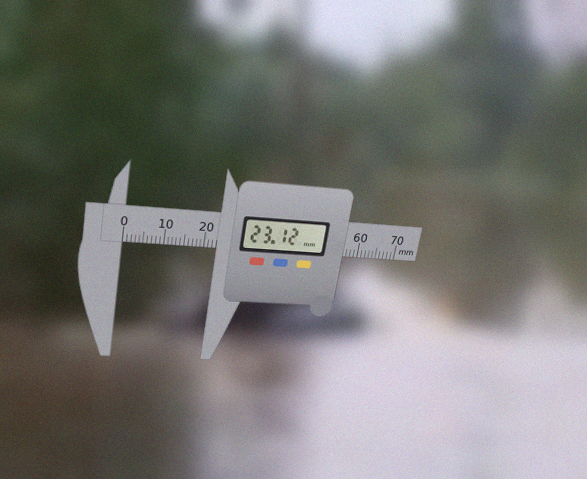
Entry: mm 23.12
